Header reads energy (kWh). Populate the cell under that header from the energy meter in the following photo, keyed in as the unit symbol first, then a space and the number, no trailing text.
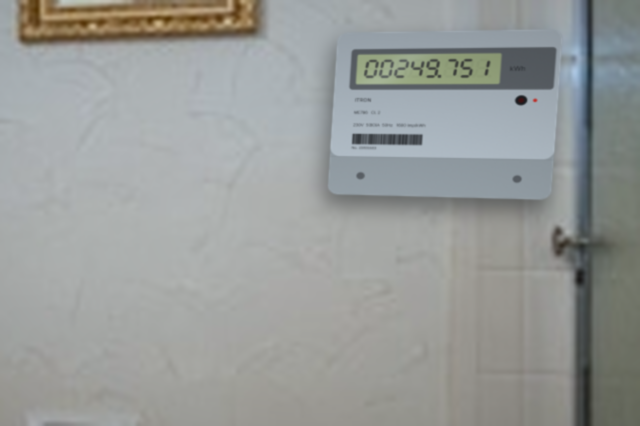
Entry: kWh 249.751
